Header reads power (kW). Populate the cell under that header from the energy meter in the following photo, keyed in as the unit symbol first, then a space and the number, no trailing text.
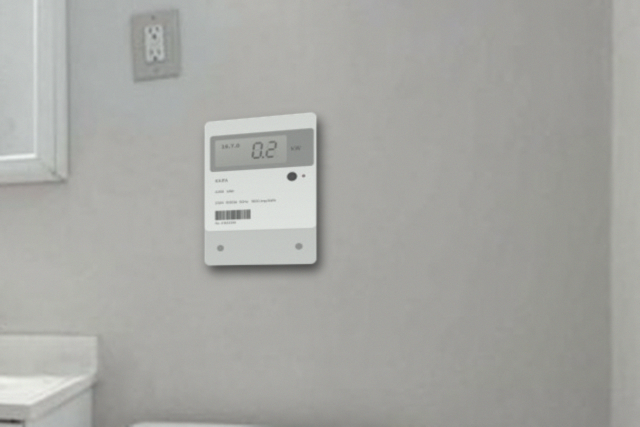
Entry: kW 0.2
